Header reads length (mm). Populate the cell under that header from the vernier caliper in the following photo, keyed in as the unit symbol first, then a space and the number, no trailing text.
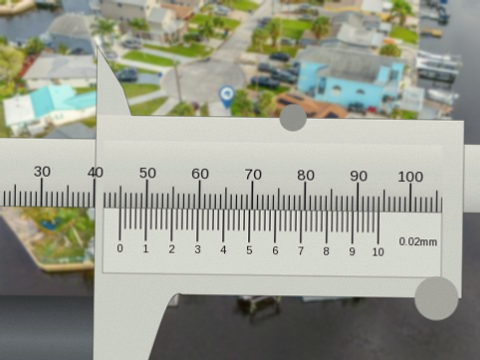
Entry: mm 45.0
